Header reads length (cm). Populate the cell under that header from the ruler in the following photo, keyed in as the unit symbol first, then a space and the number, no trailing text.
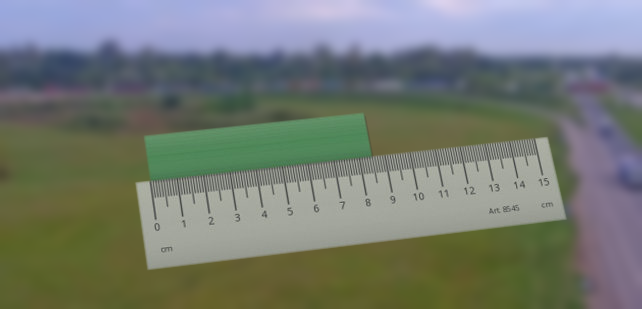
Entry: cm 8.5
